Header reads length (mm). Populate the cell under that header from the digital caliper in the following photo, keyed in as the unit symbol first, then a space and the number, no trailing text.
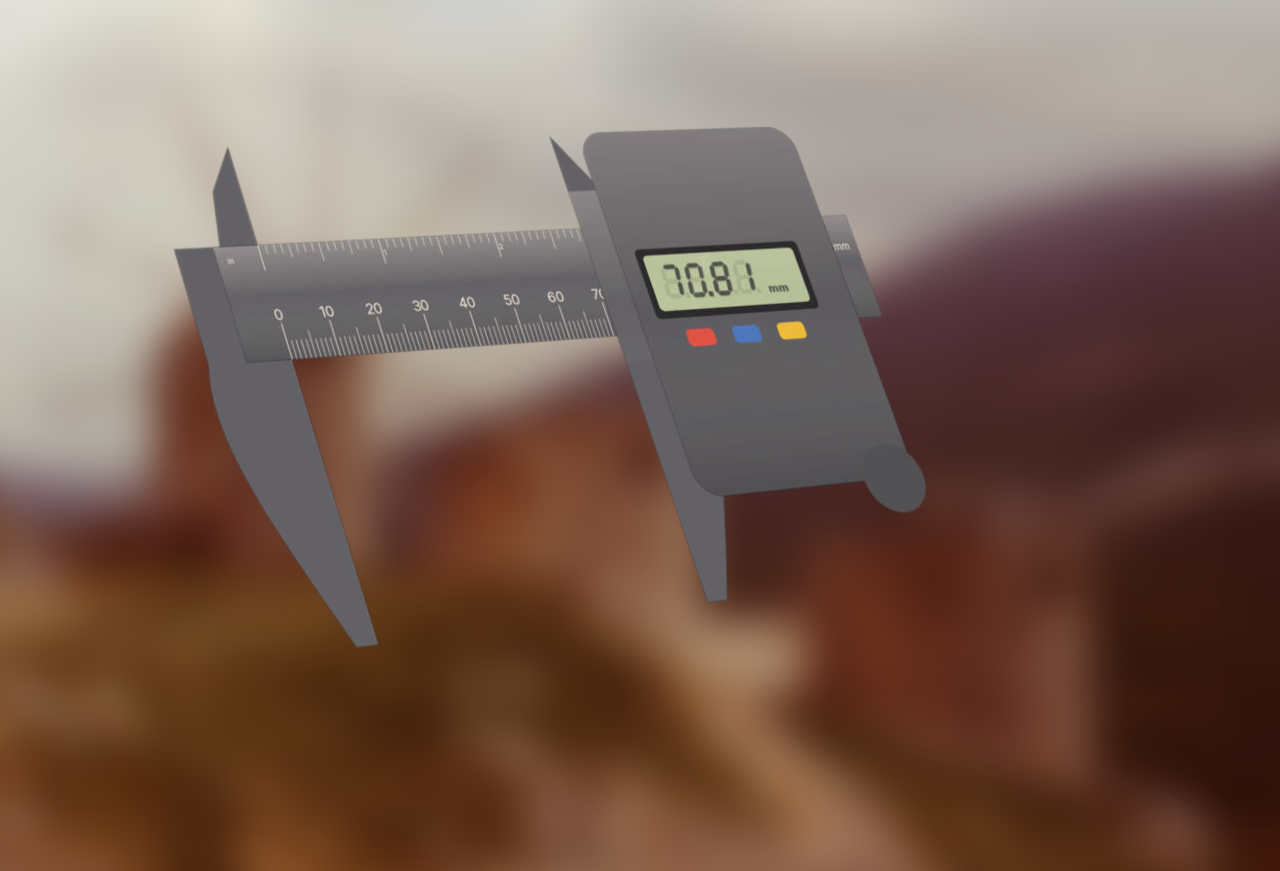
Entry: mm 70.81
